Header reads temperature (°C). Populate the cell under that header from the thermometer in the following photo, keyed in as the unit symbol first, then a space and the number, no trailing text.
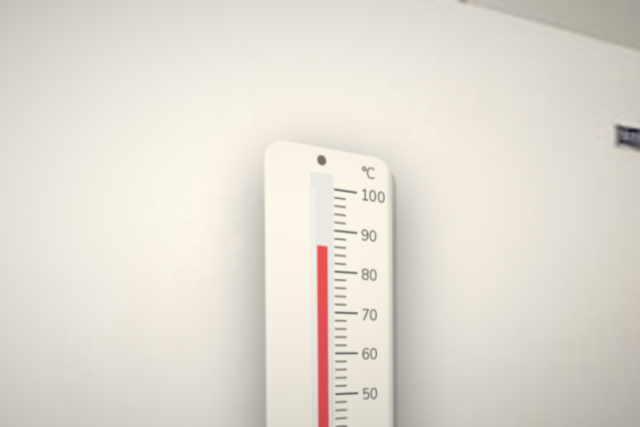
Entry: °C 86
